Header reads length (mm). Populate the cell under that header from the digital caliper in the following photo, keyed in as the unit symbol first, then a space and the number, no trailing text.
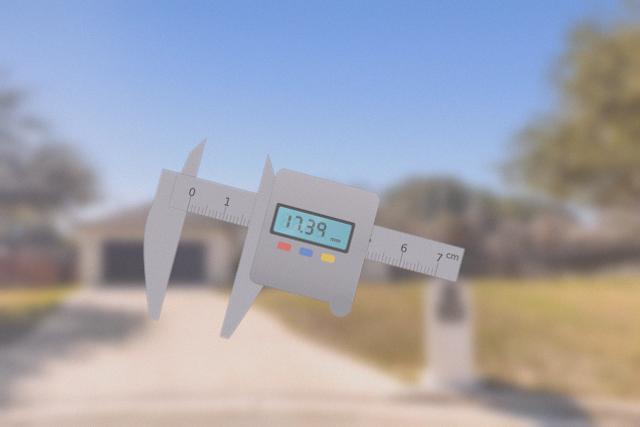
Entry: mm 17.39
